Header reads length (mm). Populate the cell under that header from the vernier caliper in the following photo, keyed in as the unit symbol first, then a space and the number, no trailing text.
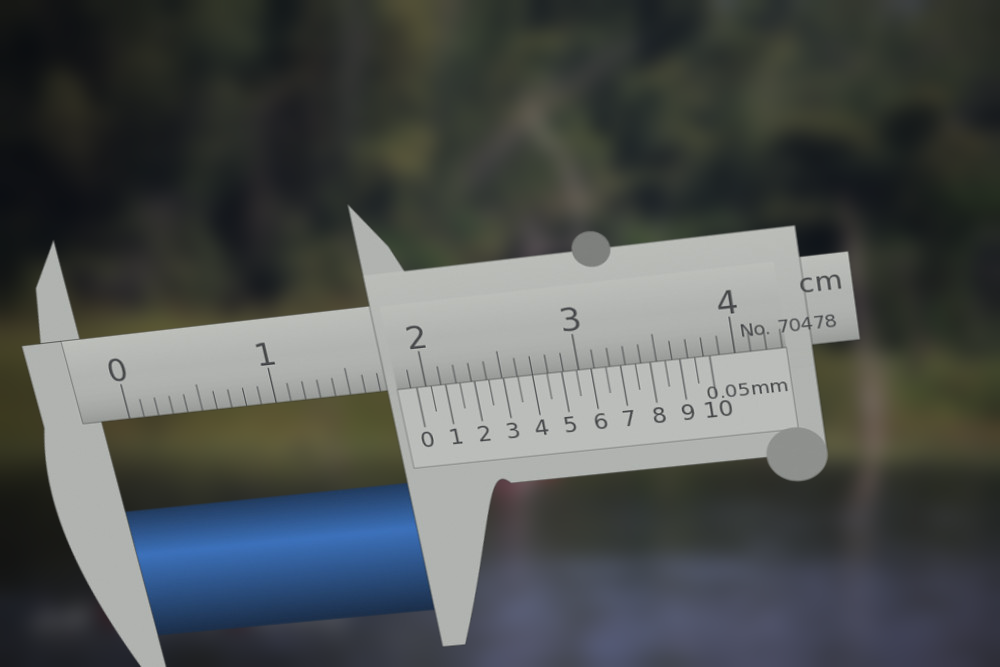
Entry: mm 19.4
